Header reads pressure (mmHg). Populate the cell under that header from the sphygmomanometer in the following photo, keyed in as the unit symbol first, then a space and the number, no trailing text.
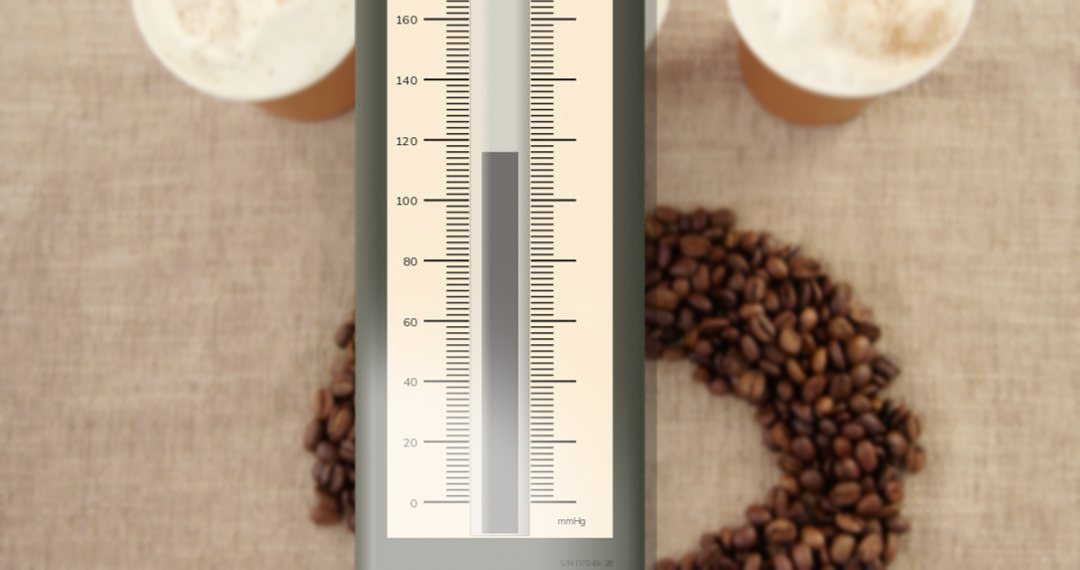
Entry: mmHg 116
